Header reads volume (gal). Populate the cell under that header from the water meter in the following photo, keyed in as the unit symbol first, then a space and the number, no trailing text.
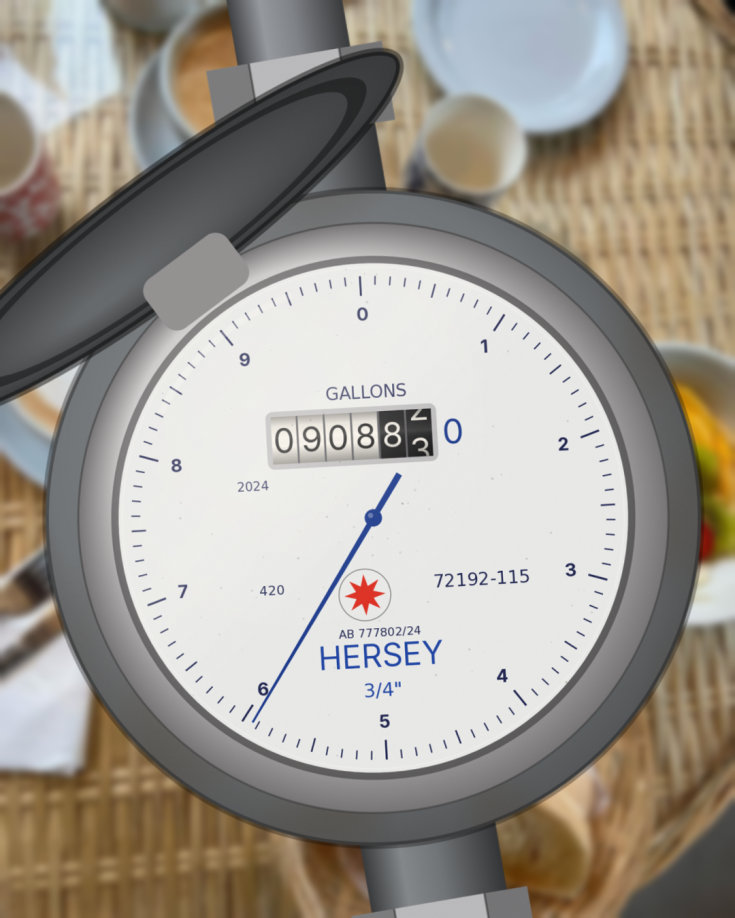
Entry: gal 908825.9
